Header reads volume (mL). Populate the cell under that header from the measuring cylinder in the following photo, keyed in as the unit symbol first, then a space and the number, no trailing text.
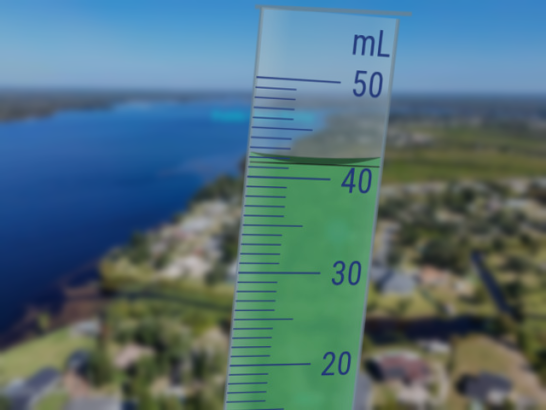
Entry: mL 41.5
